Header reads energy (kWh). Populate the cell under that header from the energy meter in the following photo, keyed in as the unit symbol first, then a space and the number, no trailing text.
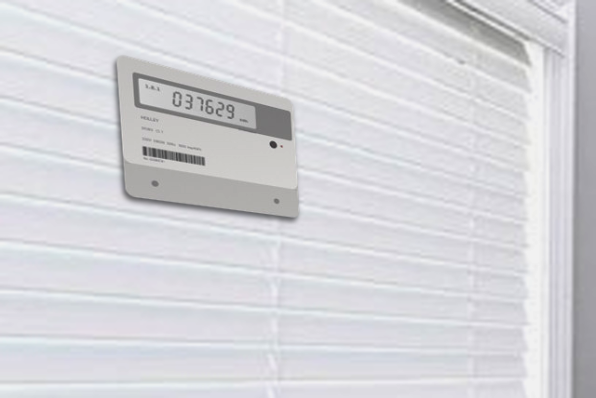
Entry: kWh 37629
